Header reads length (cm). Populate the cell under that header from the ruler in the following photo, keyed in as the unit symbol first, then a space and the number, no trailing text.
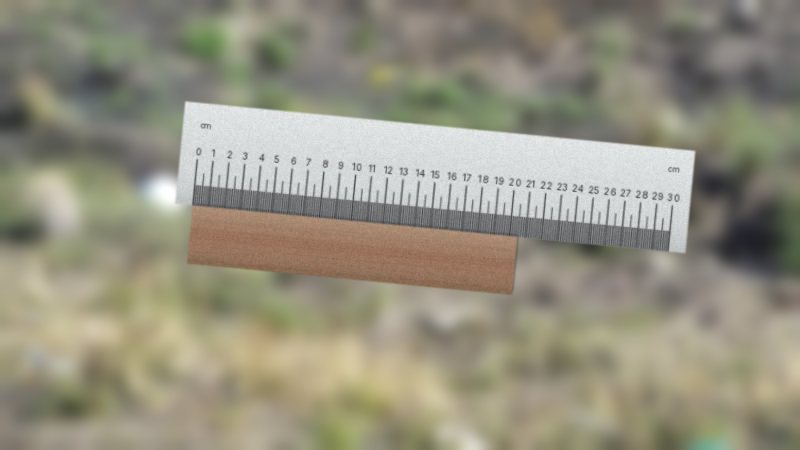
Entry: cm 20.5
